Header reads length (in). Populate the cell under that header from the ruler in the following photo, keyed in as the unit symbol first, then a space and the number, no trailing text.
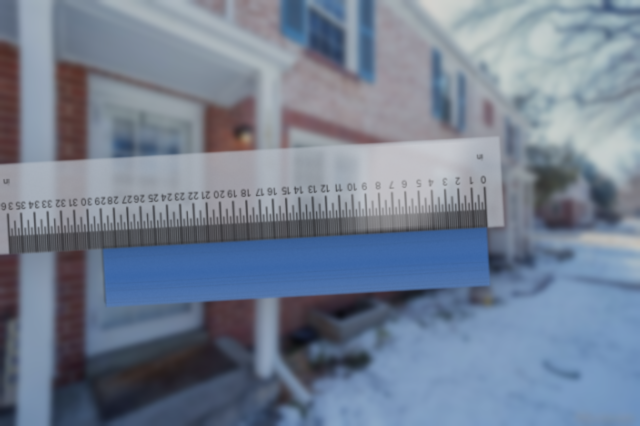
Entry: in 29
